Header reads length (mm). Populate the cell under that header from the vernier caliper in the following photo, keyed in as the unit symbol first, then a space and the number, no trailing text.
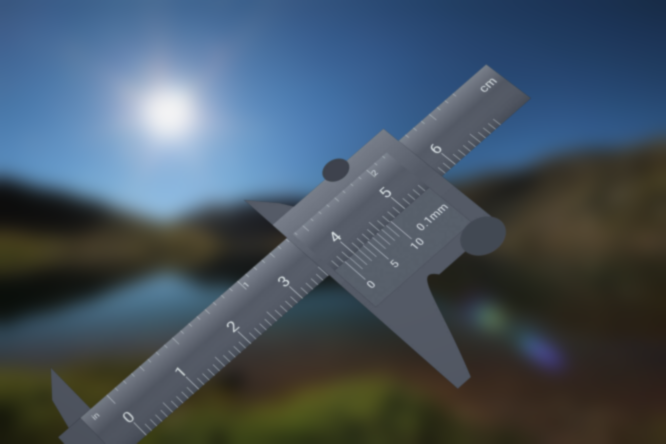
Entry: mm 38.2
